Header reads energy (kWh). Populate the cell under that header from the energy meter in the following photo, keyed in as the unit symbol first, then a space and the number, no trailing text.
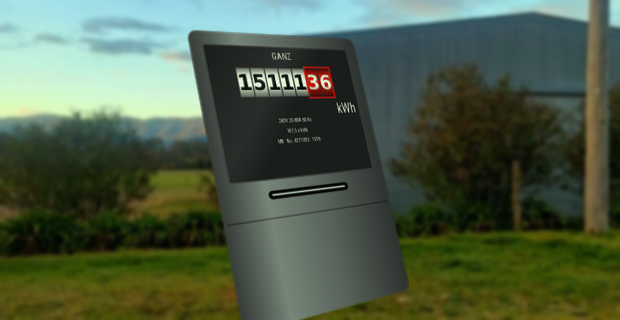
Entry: kWh 15111.36
